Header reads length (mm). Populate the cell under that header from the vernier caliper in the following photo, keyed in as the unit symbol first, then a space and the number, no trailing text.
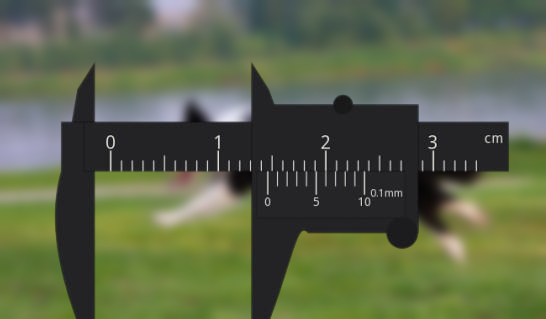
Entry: mm 14.6
